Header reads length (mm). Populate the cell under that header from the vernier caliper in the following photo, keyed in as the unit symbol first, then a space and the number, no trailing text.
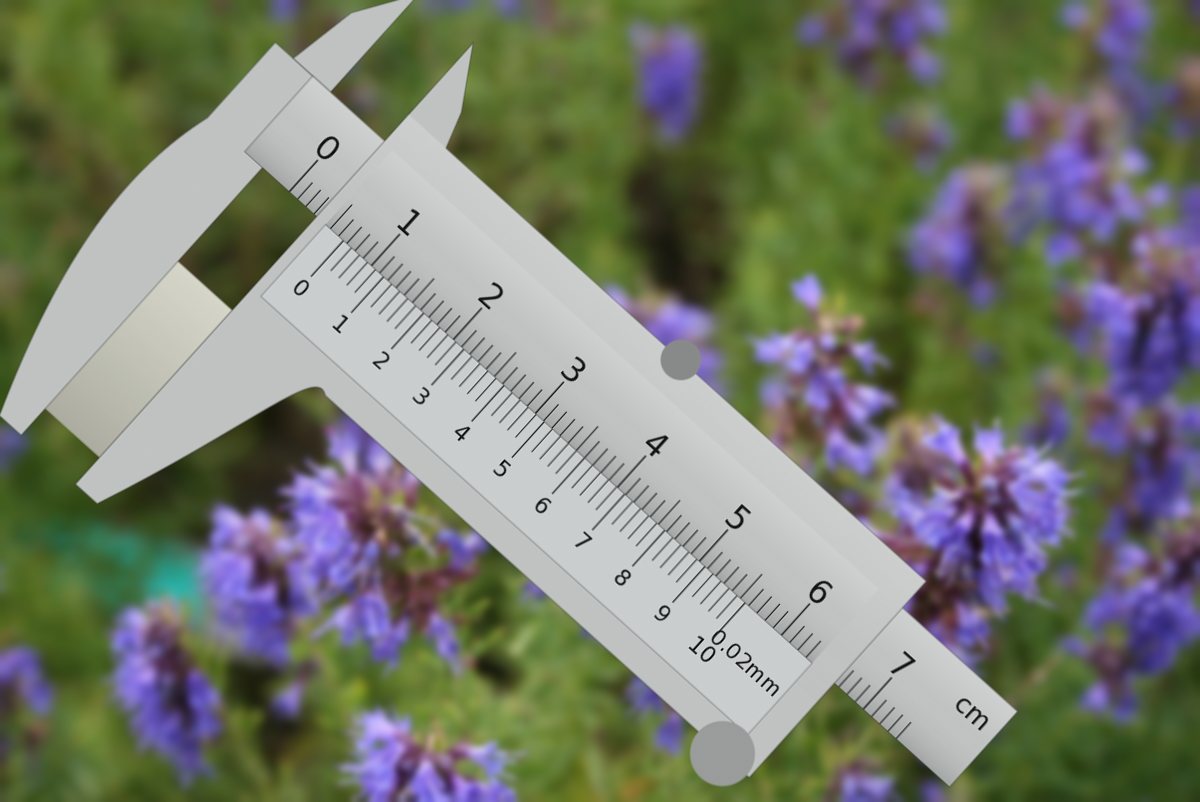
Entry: mm 6.6
